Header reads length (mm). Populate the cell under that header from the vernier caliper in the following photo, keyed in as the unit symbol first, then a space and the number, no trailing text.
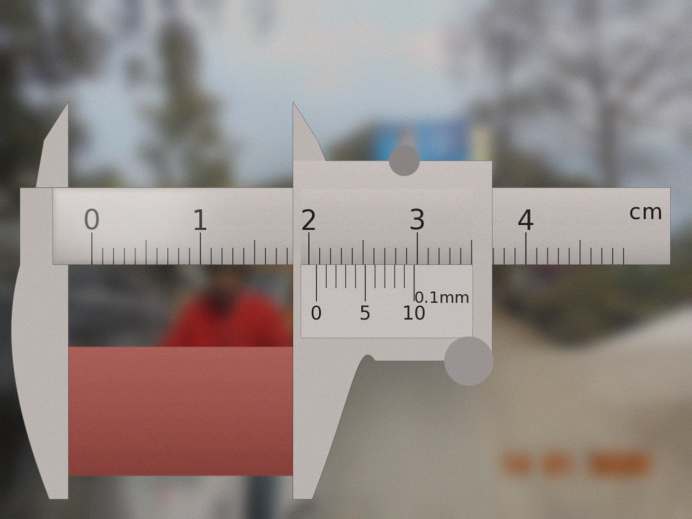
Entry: mm 20.7
